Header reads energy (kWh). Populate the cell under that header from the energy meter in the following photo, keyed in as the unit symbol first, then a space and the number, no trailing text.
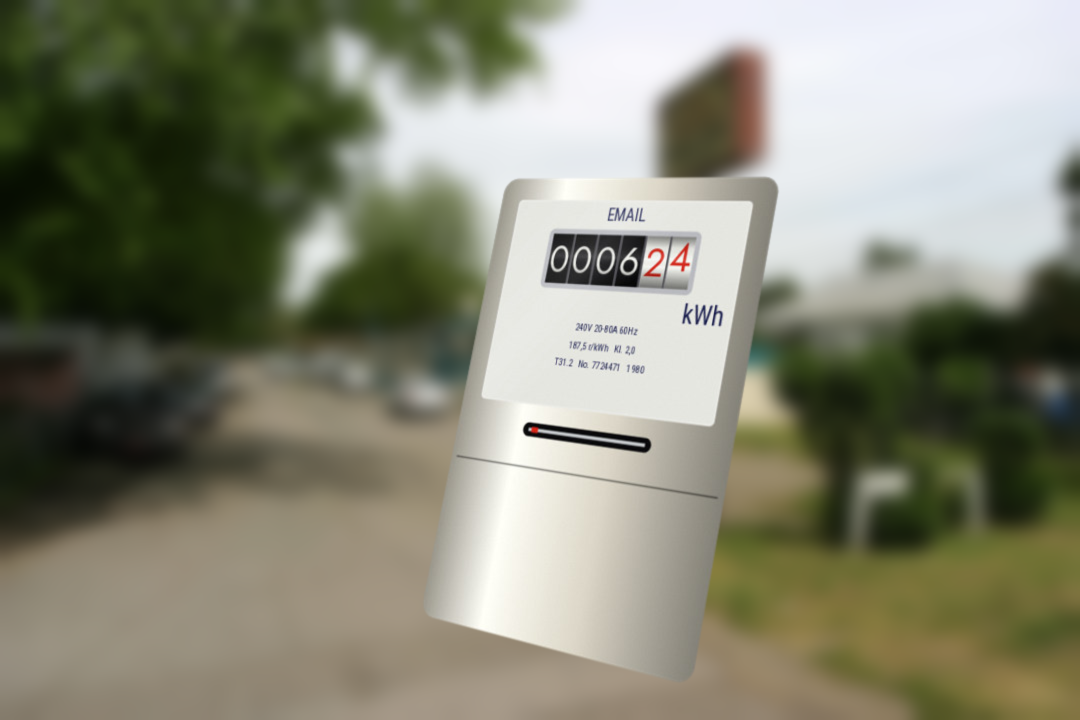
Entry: kWh 6.24
